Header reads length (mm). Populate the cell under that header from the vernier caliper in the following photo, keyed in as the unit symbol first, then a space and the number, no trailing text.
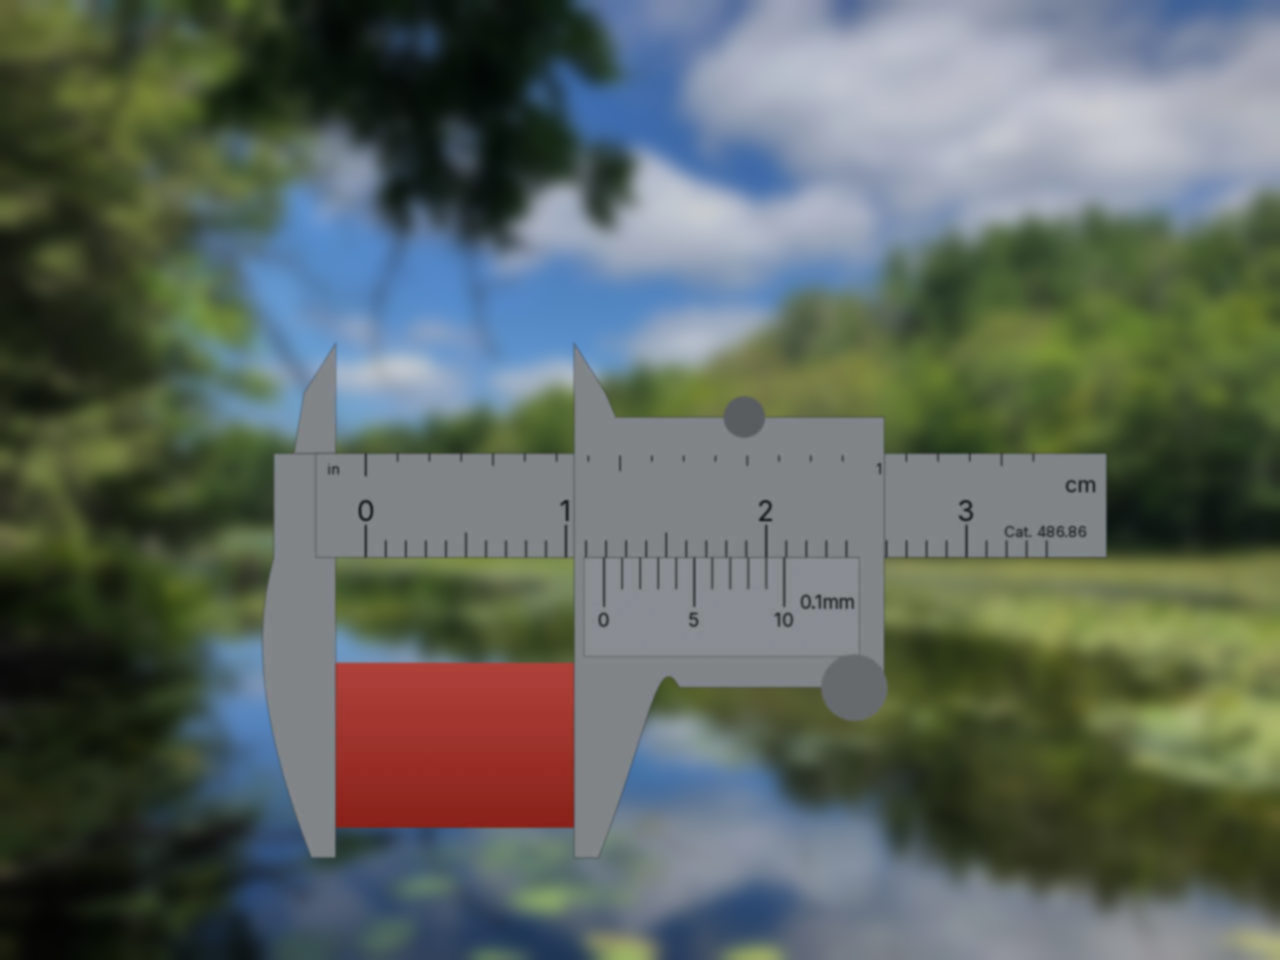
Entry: mm 11.9
